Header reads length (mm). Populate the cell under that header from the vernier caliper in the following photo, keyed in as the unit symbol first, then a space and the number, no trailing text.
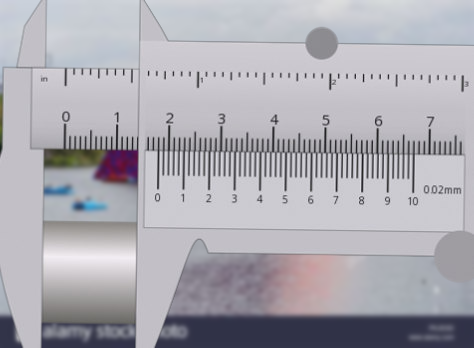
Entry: mm 18.0
